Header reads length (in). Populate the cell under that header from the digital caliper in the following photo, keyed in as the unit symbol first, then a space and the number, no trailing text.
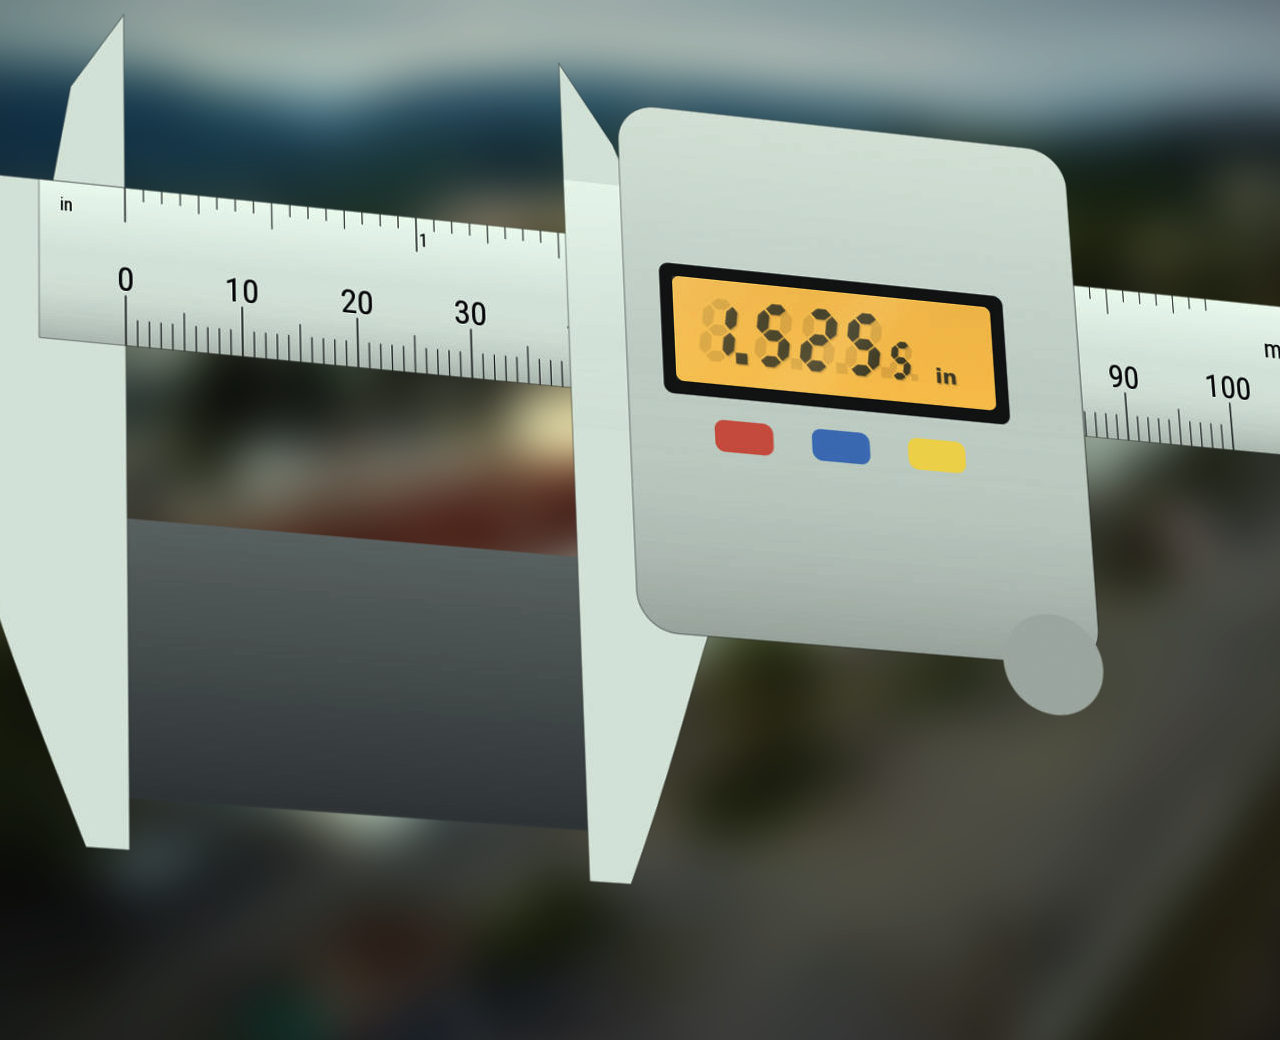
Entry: in 1.5255
